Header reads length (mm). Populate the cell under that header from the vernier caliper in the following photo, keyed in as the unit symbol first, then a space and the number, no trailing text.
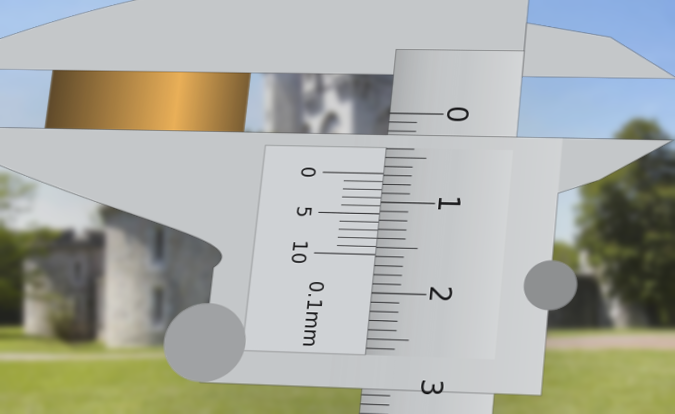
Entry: mm 6.8
